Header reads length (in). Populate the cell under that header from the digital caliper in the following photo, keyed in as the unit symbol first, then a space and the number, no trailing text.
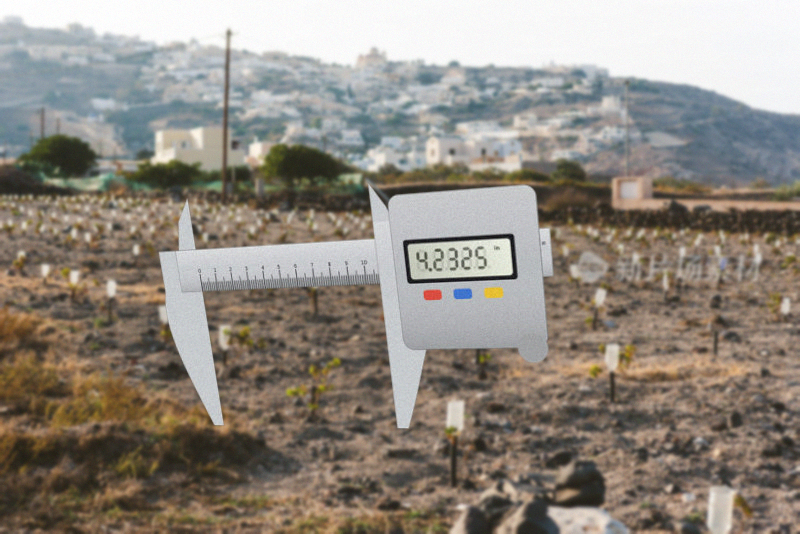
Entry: in 4.2325
